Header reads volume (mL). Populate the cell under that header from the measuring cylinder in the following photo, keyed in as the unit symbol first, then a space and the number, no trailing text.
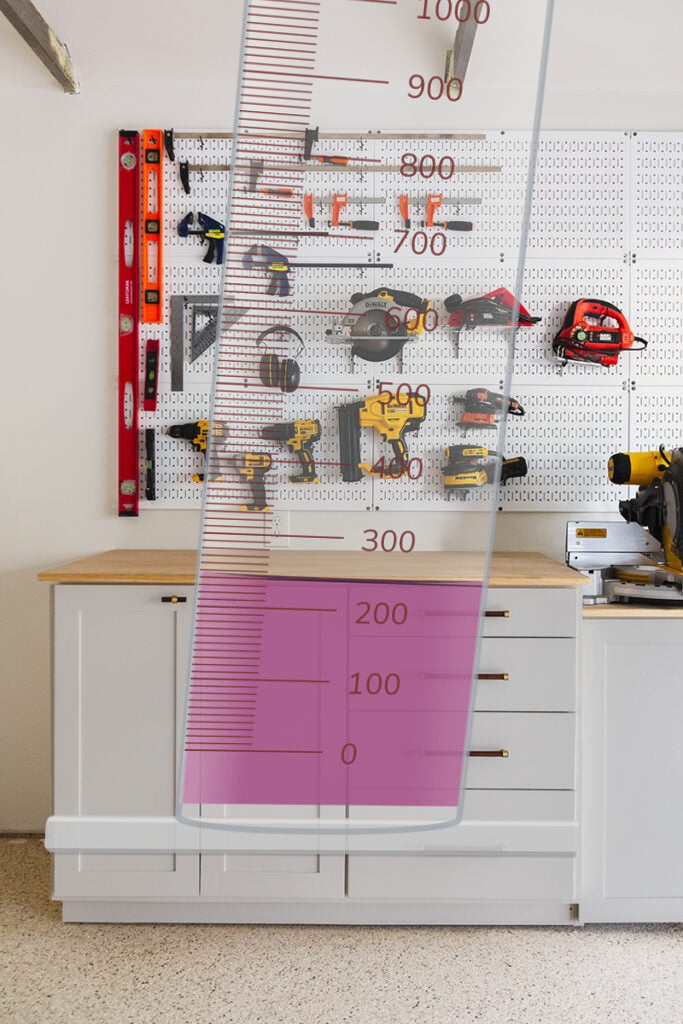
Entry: mL 240
